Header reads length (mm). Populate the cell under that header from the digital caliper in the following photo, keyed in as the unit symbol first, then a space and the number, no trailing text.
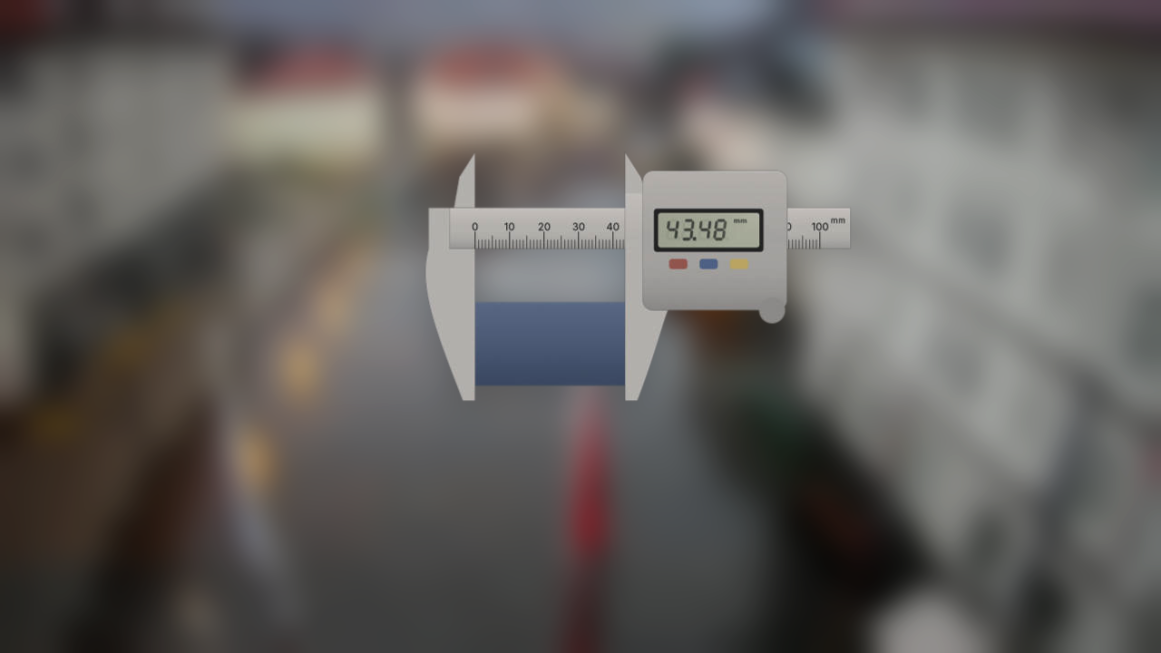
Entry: mm 43.48
